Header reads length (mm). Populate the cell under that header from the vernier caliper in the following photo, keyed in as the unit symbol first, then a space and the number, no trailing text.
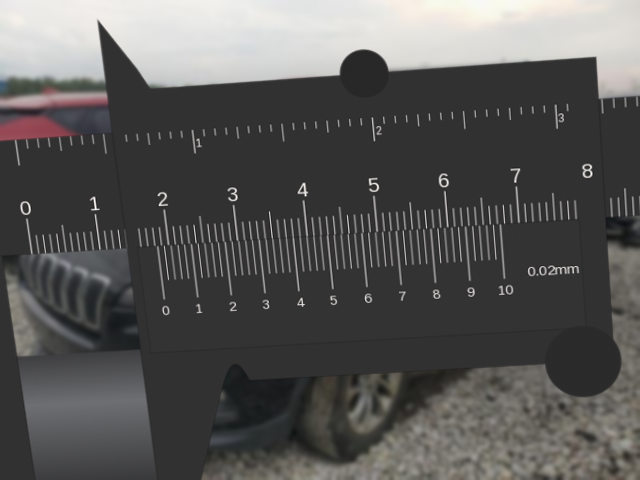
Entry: mm 18.4
